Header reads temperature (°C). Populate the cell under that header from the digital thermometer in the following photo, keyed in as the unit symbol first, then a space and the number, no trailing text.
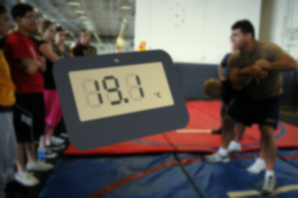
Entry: °C 19.1
